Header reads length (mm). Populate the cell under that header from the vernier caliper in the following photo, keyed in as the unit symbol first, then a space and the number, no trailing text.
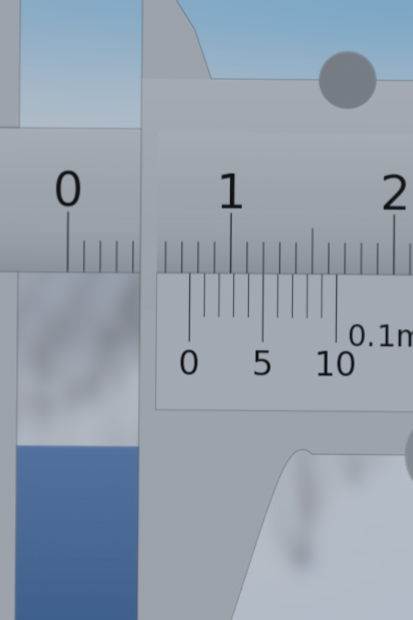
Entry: mm 7.5
